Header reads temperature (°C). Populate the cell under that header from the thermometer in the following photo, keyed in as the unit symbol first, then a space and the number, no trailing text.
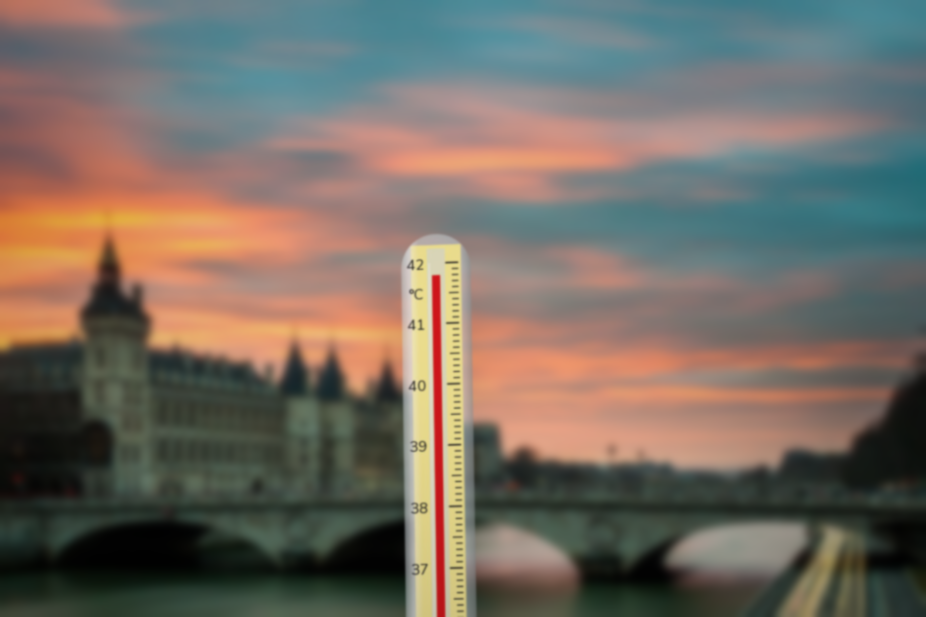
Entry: °C 41.8
